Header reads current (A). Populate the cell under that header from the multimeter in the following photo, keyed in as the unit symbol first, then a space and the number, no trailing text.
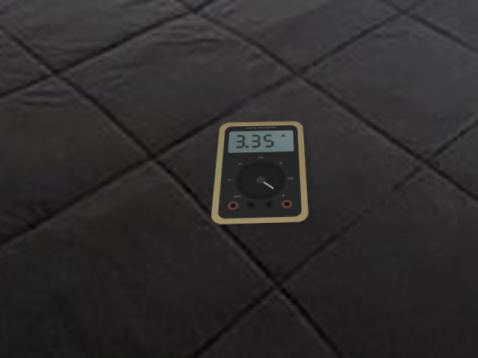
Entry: A 3.35
